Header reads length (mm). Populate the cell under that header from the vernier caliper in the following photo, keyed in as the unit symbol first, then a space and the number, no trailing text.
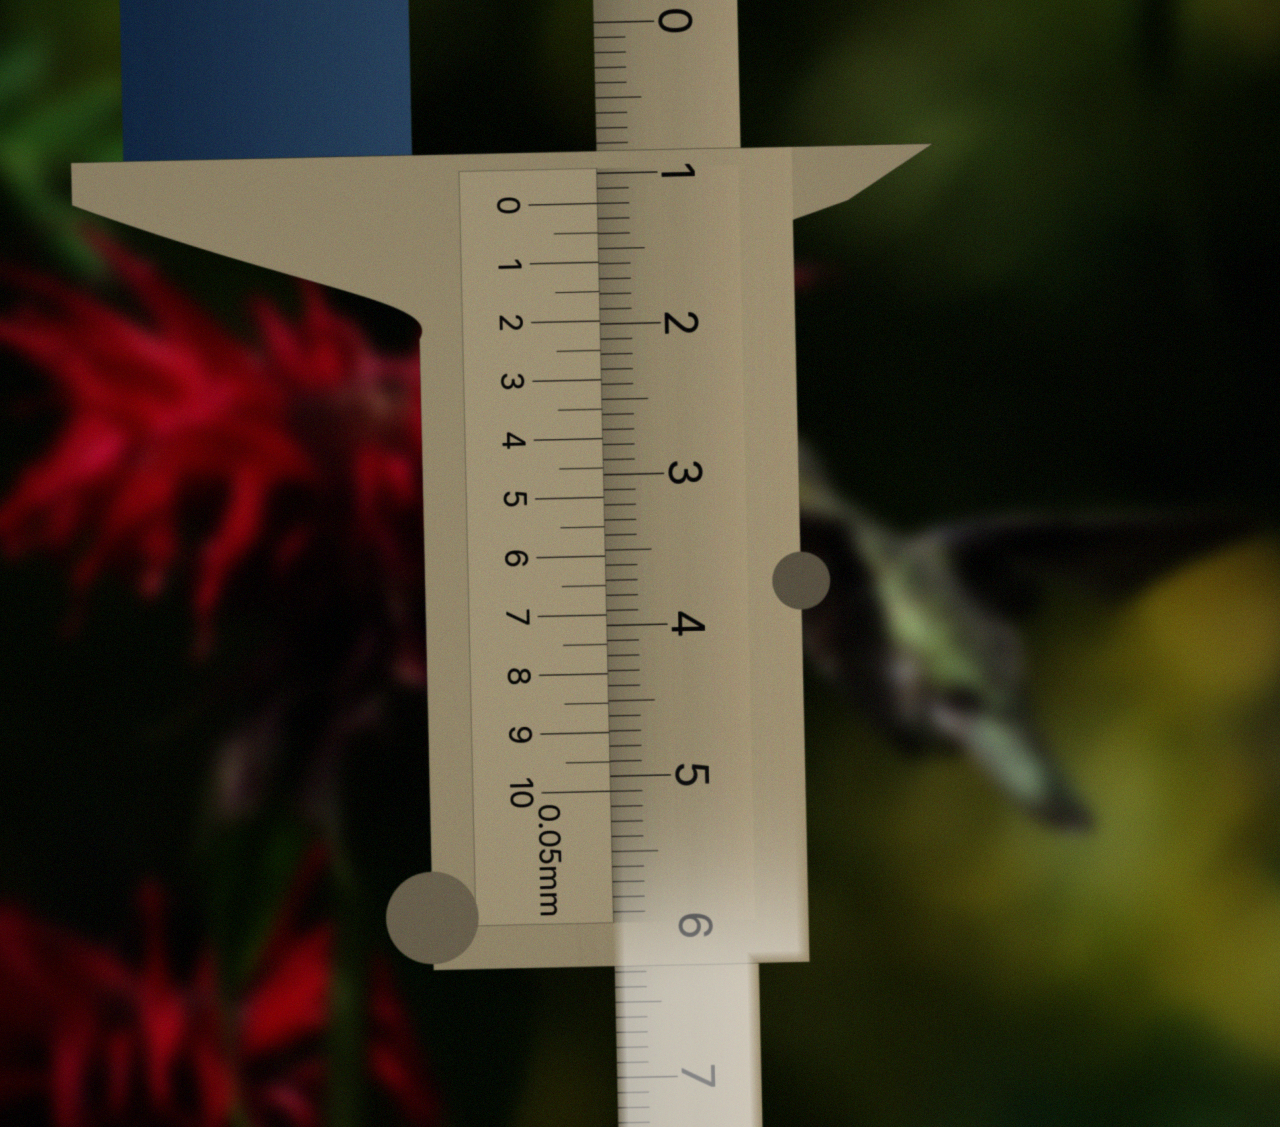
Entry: mm 12.0
